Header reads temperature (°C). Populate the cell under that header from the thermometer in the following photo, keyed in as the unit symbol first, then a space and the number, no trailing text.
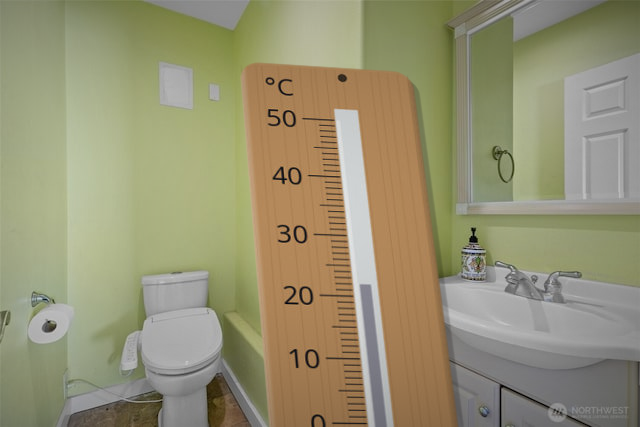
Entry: °C 22
